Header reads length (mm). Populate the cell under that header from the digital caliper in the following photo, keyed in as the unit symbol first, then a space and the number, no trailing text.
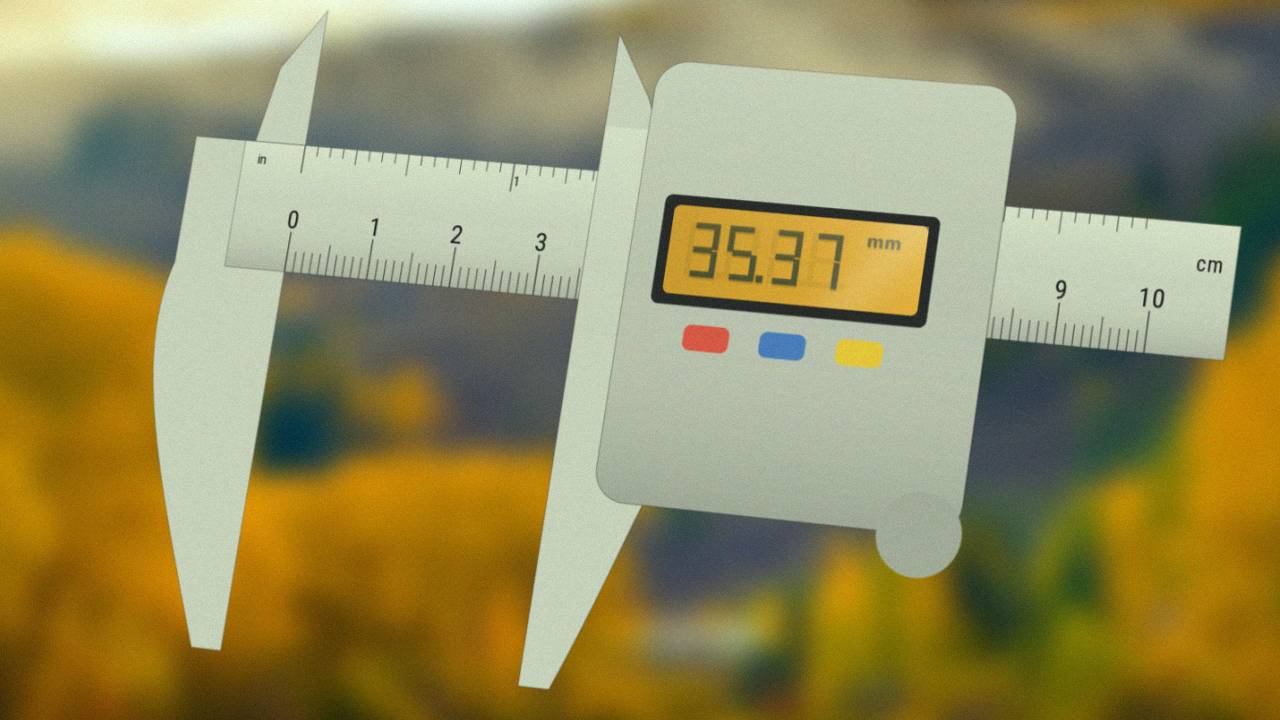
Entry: mm 35.37
